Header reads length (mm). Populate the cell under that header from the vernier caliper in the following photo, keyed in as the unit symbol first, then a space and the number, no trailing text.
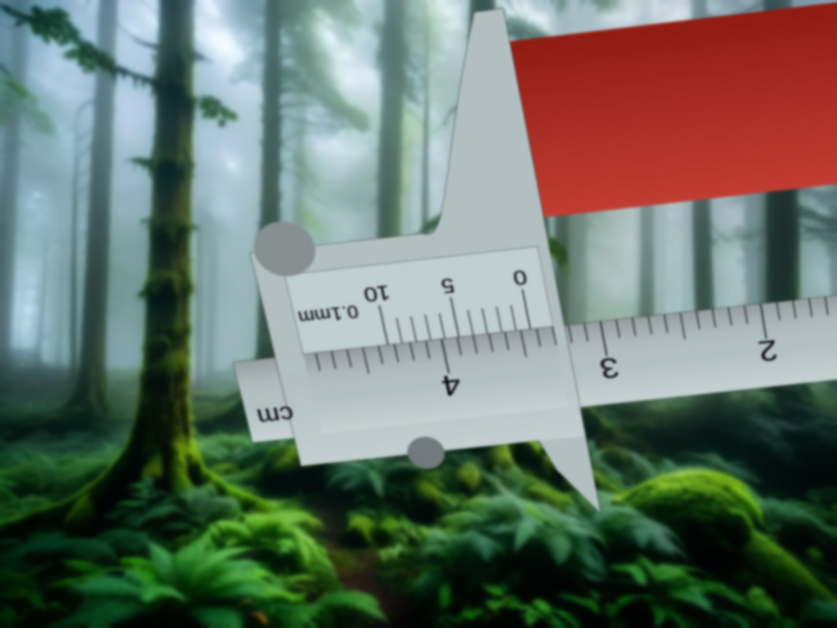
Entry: mm 34.4
